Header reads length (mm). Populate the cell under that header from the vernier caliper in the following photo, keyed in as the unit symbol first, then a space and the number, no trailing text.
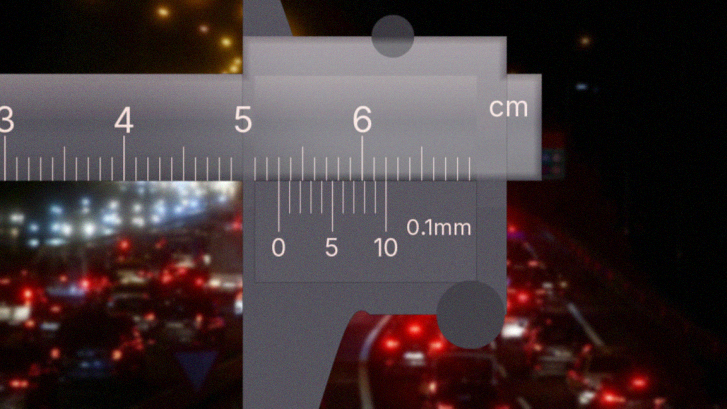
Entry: mm 53.0
